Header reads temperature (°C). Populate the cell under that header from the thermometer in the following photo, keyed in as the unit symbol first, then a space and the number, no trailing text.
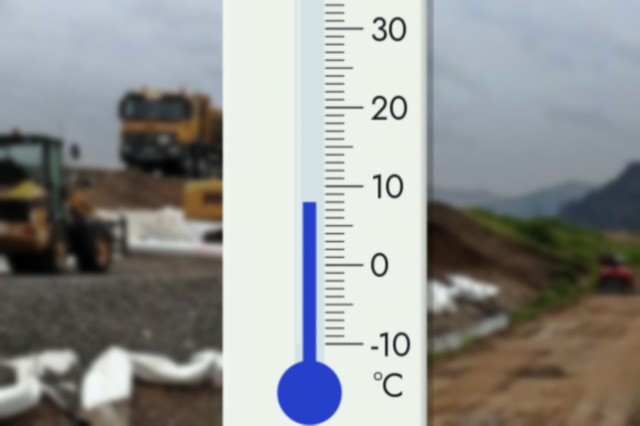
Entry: °C 8
